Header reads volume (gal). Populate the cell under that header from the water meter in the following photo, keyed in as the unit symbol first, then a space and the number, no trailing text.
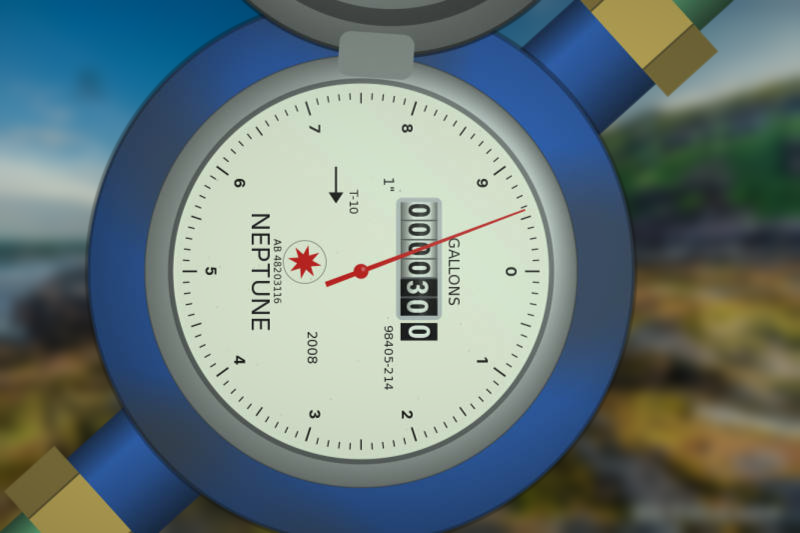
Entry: gal 299.4
